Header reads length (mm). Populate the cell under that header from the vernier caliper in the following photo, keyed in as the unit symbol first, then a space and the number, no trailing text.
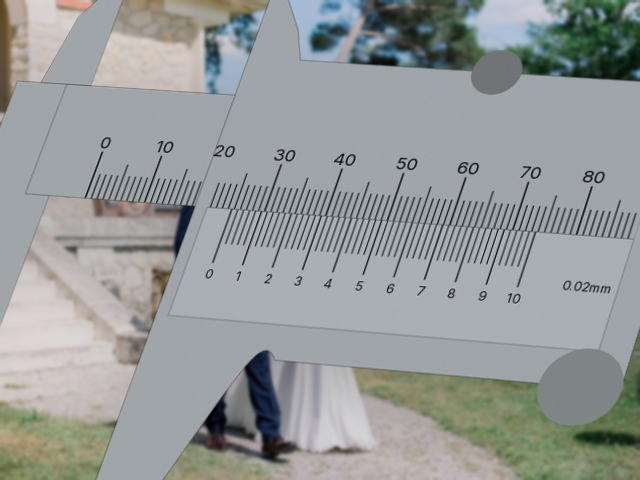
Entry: mm 24.6
